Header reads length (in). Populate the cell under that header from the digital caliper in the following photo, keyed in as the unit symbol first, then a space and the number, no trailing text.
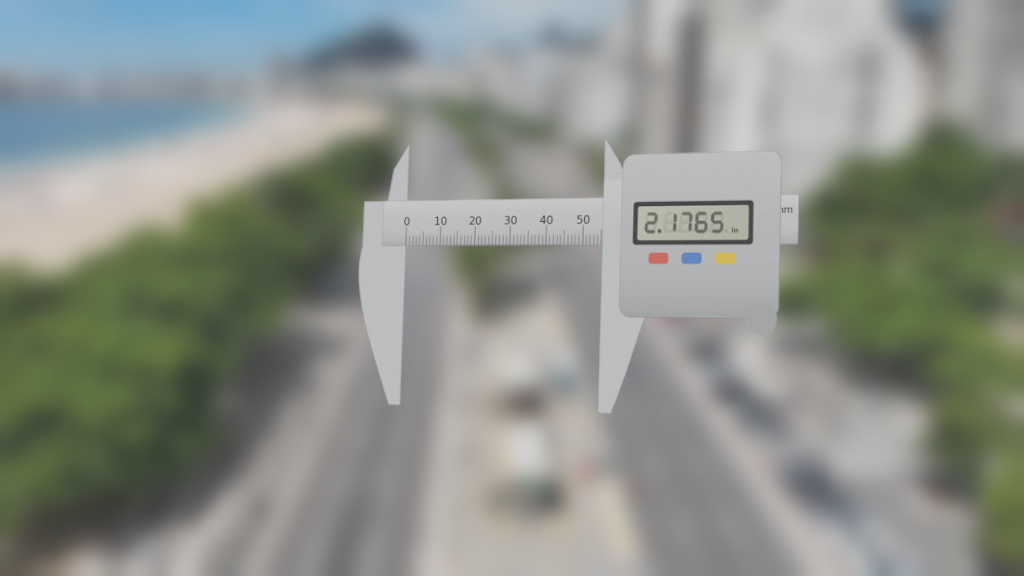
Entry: in 2.1765
